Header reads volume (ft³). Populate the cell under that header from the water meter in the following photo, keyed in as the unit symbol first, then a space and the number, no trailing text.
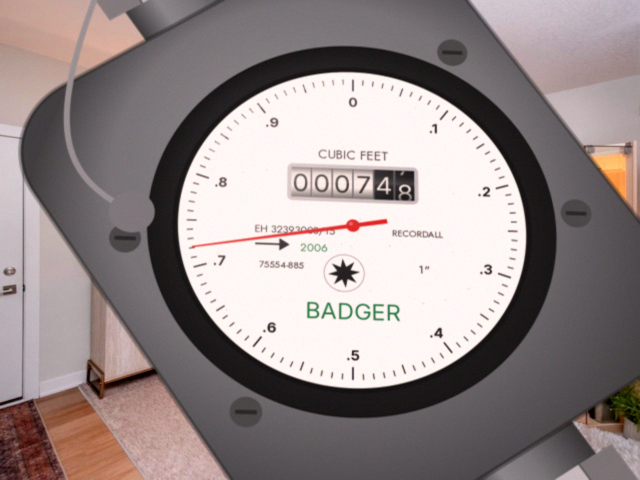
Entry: ft³ 747.72
